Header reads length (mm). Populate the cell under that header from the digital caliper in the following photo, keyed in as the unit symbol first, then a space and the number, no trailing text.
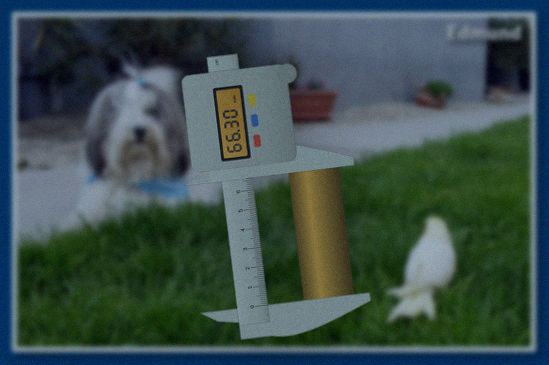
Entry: mm 66.30
